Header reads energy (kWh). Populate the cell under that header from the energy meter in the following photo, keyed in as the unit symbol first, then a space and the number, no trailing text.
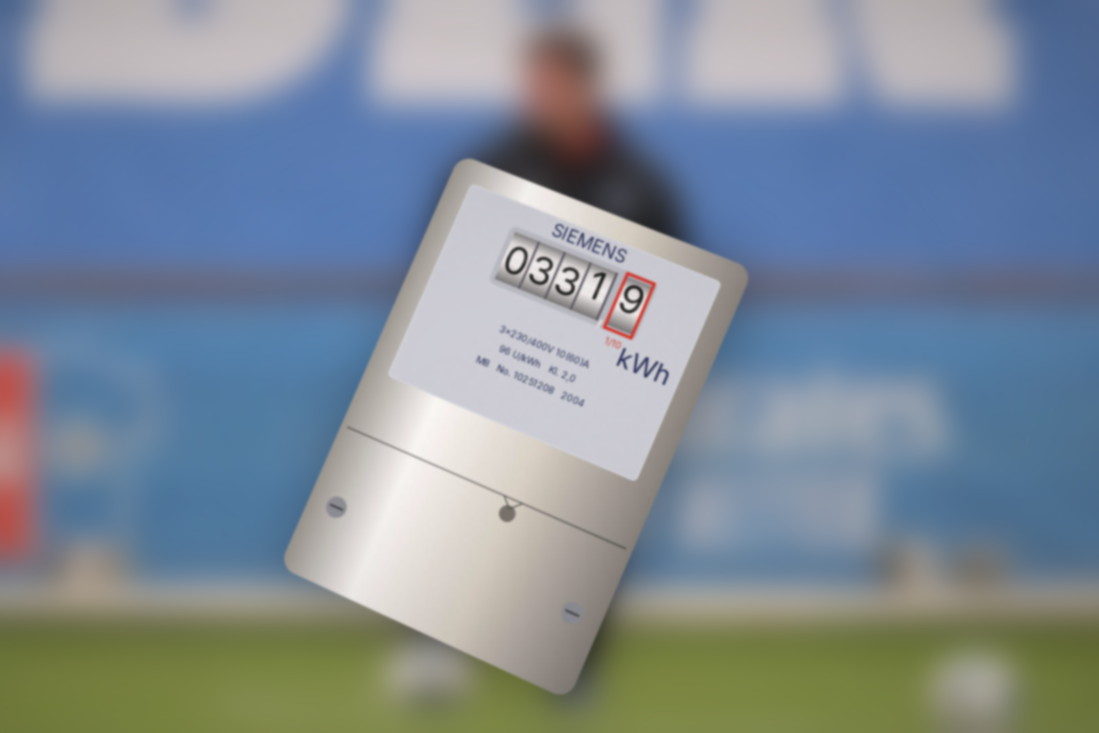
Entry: kWh 331.9
